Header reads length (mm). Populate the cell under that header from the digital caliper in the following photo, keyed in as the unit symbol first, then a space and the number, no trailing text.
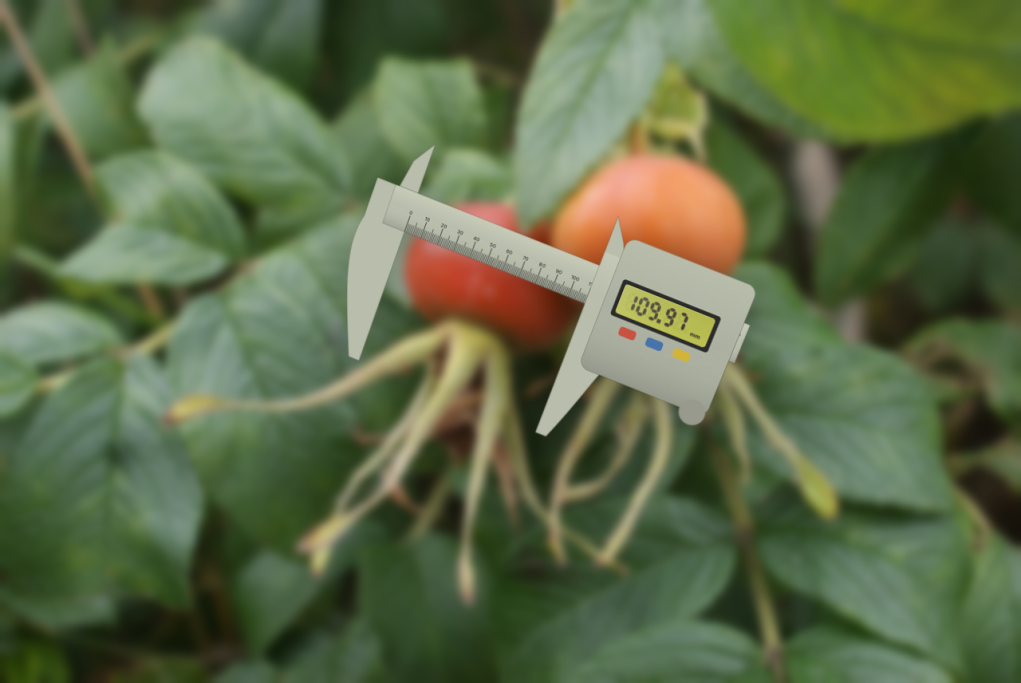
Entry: mm 109.97
